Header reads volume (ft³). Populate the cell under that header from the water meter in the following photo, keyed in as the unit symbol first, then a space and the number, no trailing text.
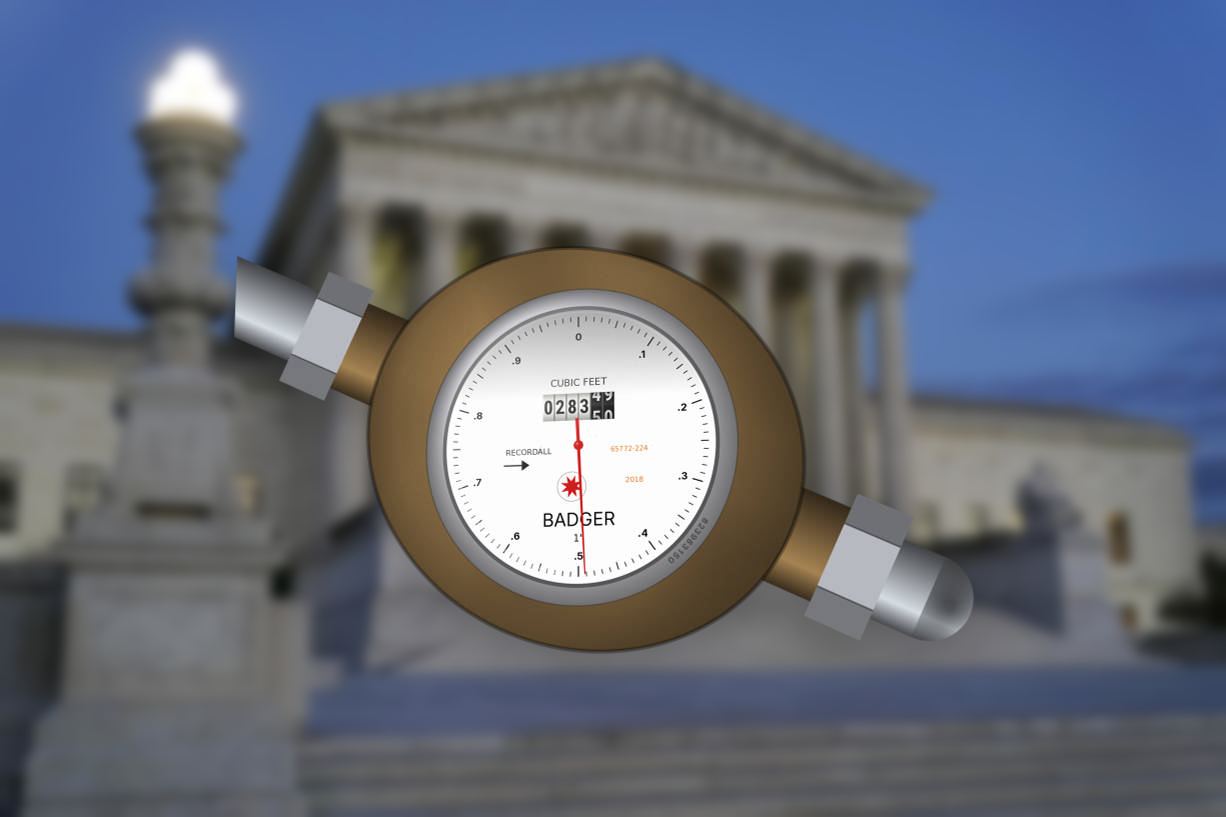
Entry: ft³ 28349.49
